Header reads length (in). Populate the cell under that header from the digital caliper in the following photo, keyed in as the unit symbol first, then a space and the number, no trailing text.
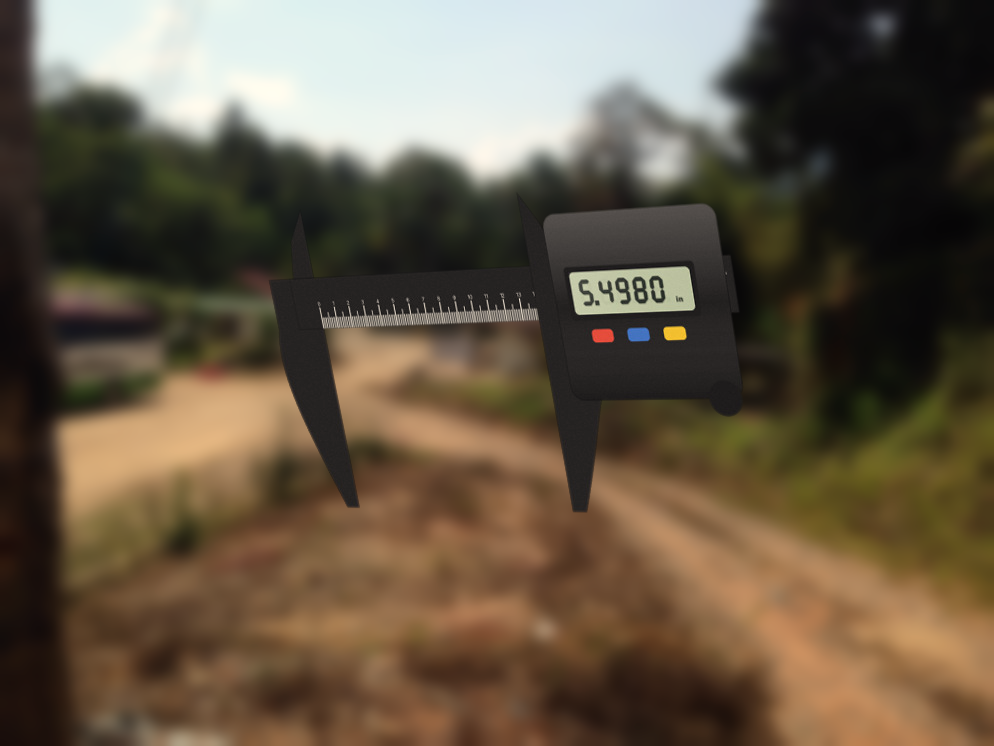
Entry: in 5.4980
